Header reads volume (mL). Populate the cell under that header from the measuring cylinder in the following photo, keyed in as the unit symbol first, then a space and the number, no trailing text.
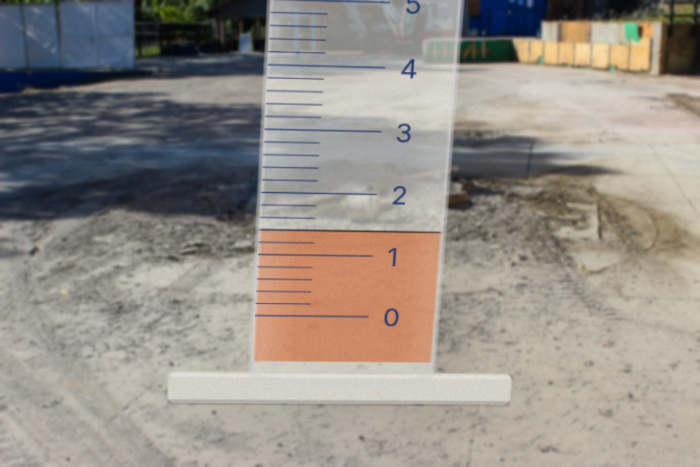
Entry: mL 1.4
